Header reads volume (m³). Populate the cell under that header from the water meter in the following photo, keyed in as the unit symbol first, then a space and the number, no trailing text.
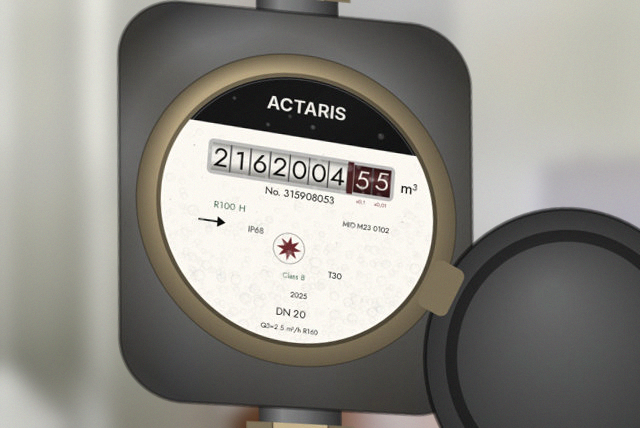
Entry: m³ 2162004.55
